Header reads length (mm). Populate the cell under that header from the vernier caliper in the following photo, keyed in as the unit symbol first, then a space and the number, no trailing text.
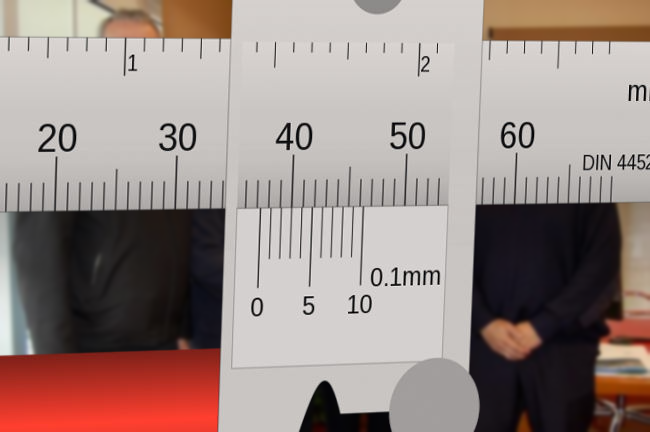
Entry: mm 37.3
